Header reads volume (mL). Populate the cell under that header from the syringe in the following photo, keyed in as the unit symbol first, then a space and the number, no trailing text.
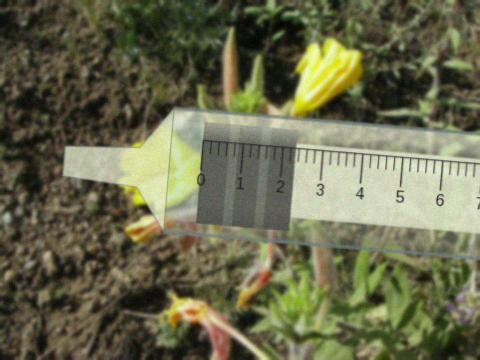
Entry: mL 0
